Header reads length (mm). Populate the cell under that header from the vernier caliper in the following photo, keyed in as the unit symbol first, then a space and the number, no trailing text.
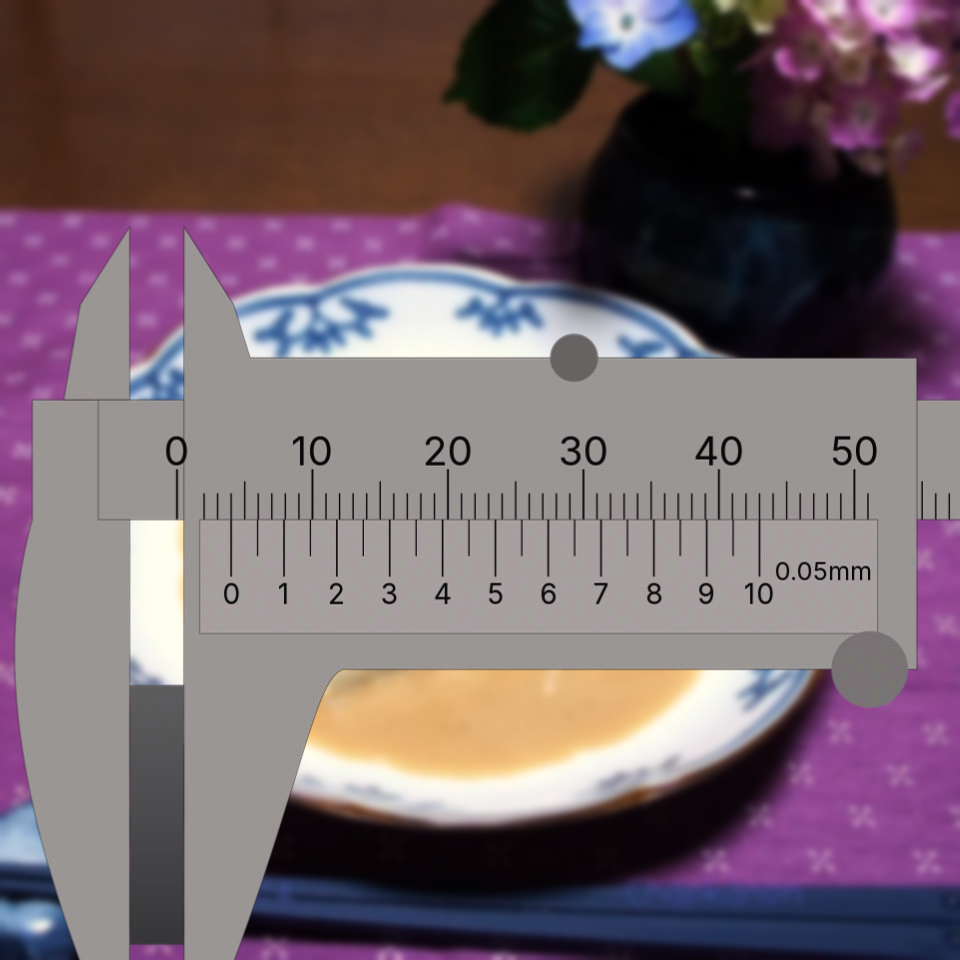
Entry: mm 4.0
